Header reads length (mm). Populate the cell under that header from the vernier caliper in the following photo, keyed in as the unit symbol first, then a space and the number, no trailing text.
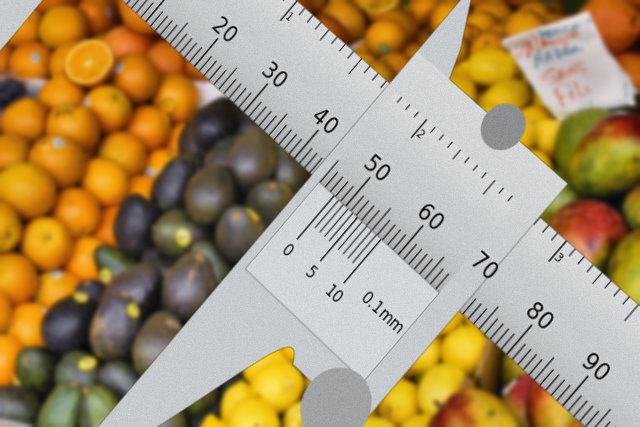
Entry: mm 47.8
